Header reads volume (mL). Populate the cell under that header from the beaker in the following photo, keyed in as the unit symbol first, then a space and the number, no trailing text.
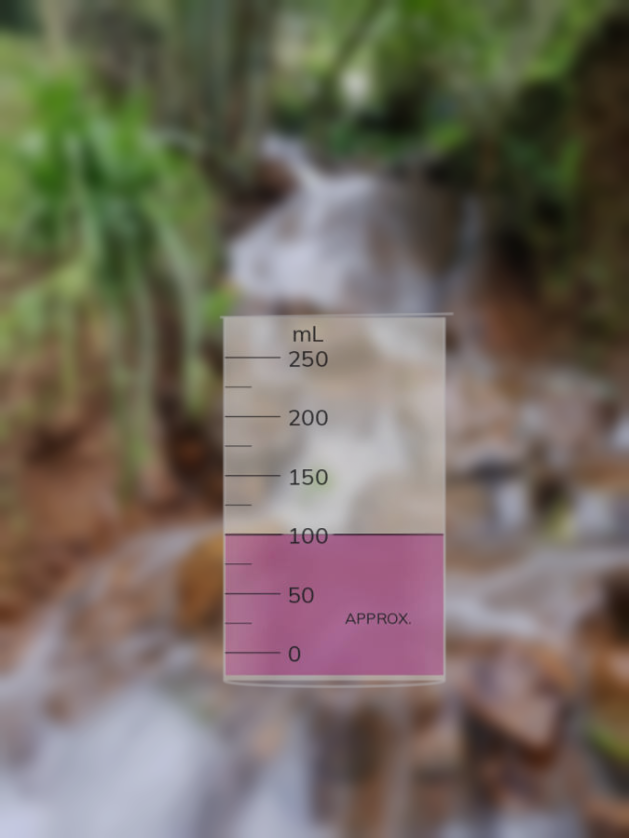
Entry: mL 100
